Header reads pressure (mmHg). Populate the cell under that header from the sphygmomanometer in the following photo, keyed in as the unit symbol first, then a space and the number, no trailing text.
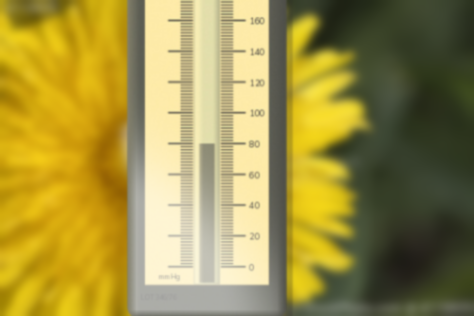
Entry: mmHg 80
